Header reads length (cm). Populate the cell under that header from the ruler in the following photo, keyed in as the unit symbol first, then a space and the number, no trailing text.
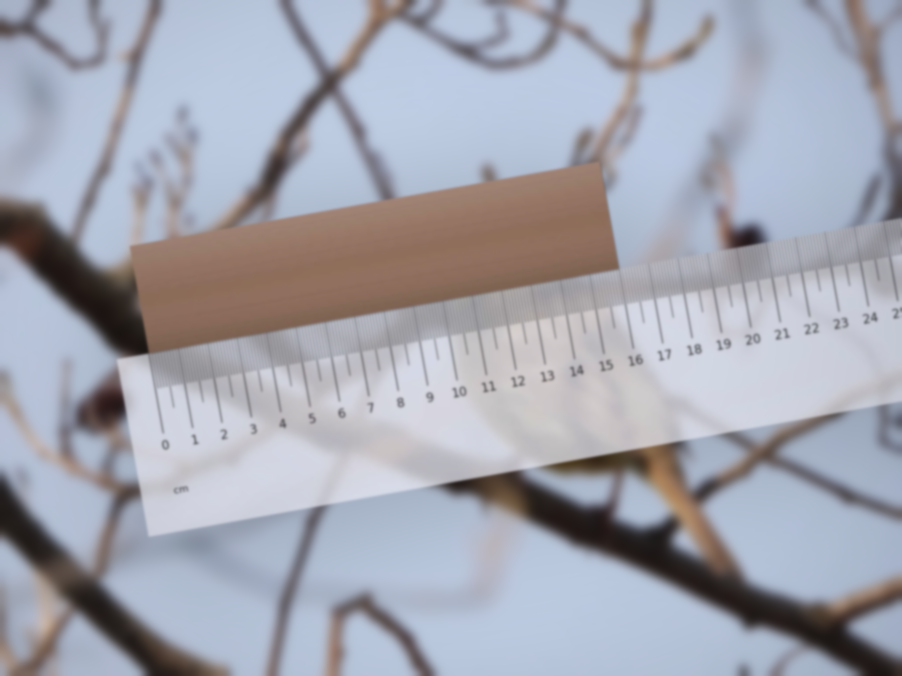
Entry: cm 16
